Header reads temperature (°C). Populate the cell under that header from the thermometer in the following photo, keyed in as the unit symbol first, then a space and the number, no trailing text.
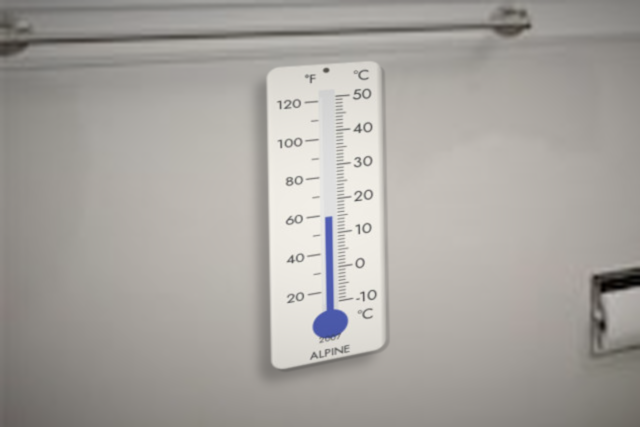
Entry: °C 15
